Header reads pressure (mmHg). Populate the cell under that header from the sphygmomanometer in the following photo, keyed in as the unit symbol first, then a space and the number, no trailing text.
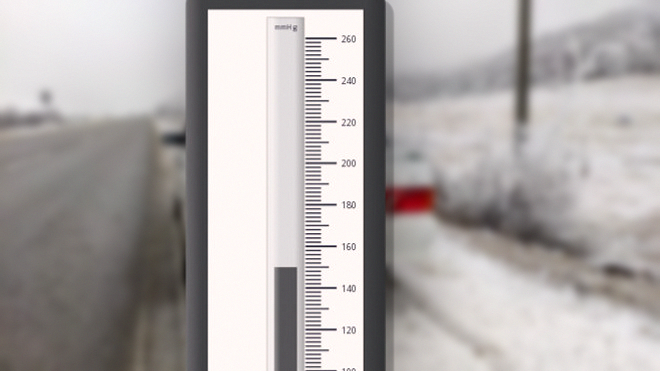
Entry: mmHg 150
